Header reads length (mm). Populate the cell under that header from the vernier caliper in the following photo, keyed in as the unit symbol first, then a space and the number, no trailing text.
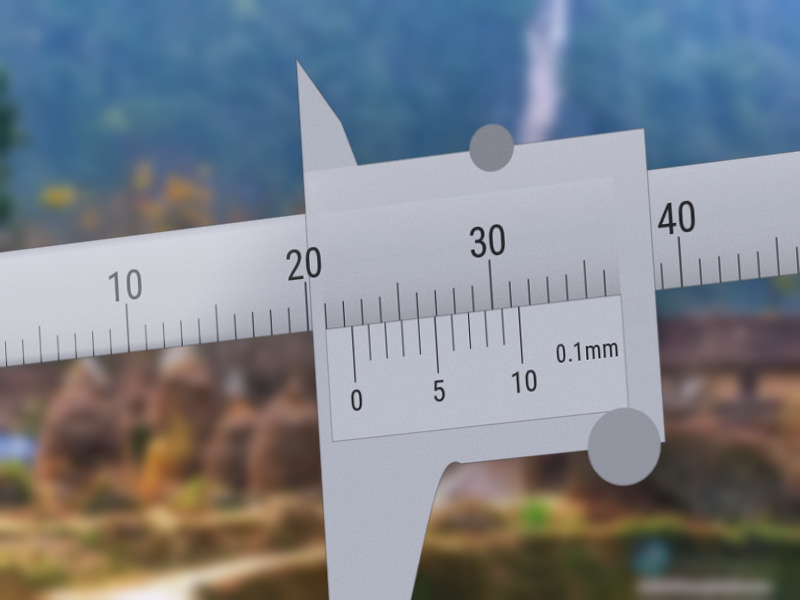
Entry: mm 22.4
